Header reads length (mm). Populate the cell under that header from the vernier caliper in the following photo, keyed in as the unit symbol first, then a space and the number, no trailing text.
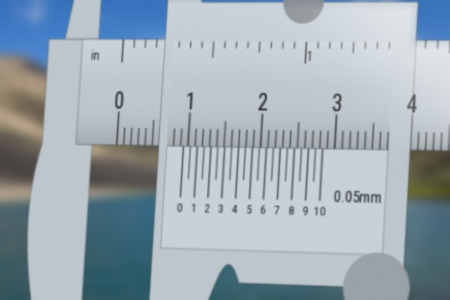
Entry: mm 9.4
